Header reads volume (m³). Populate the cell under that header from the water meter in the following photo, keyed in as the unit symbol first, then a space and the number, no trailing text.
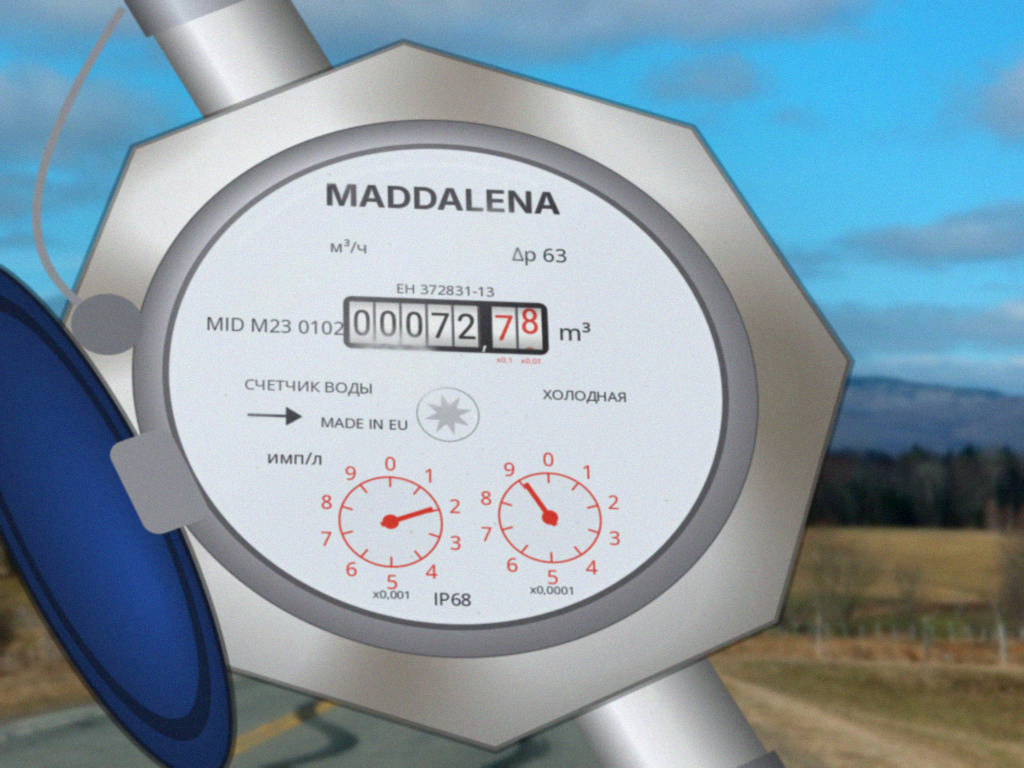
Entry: m³ 72.7819
